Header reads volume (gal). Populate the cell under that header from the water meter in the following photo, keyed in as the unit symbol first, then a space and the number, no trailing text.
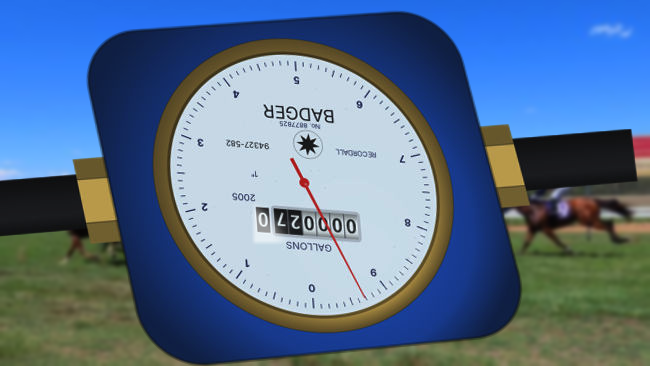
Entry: gal 269.3
